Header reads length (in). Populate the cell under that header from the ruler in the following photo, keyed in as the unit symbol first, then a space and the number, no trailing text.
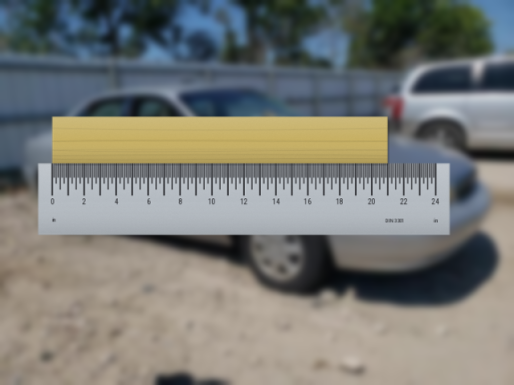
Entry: in 21
